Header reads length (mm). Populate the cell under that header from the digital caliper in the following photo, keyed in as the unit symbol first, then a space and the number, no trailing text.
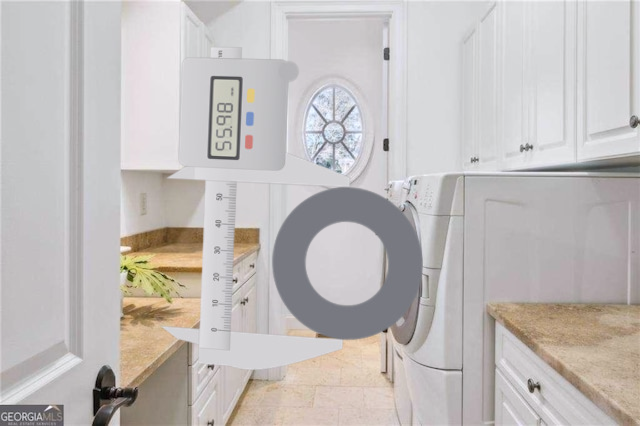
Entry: mm 55.98
